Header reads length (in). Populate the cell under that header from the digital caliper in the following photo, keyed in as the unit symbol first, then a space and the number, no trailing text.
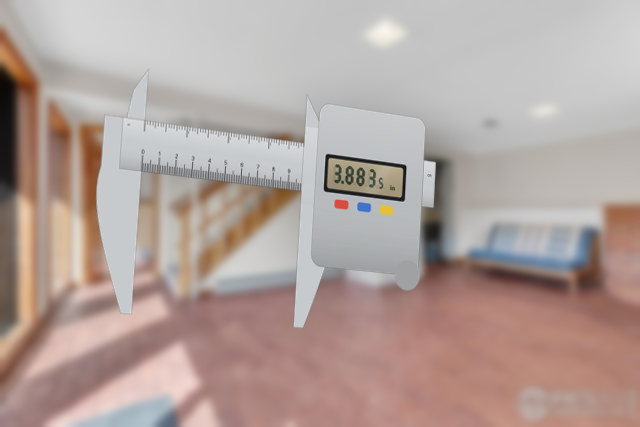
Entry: in 3.8835
